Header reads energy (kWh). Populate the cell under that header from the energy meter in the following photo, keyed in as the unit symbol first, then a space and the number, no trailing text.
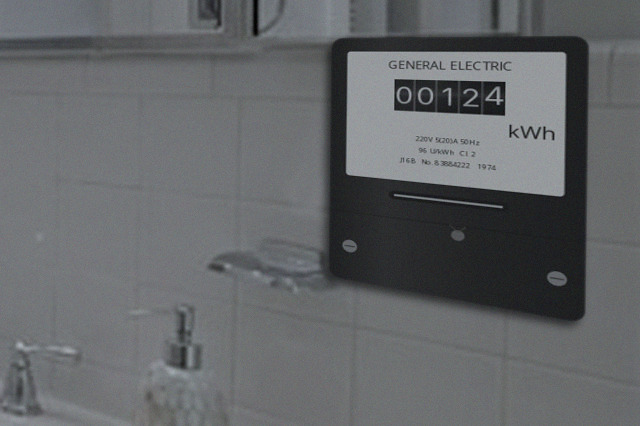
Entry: kWh 124
